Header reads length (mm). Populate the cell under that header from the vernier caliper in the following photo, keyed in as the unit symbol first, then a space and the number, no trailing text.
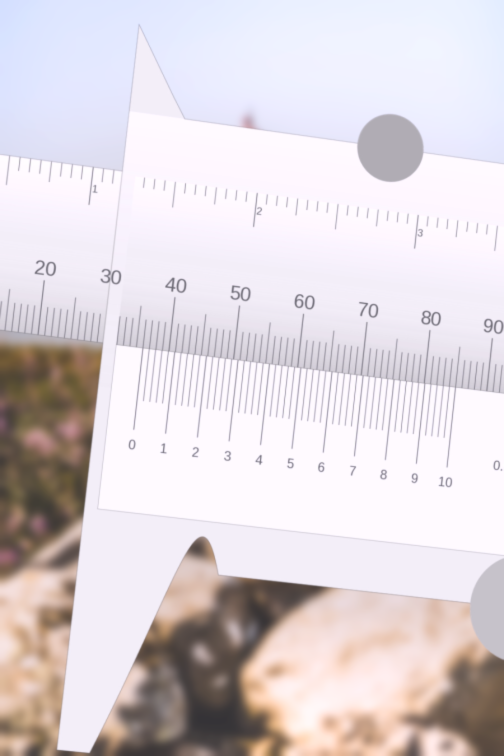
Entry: mm 36.0
